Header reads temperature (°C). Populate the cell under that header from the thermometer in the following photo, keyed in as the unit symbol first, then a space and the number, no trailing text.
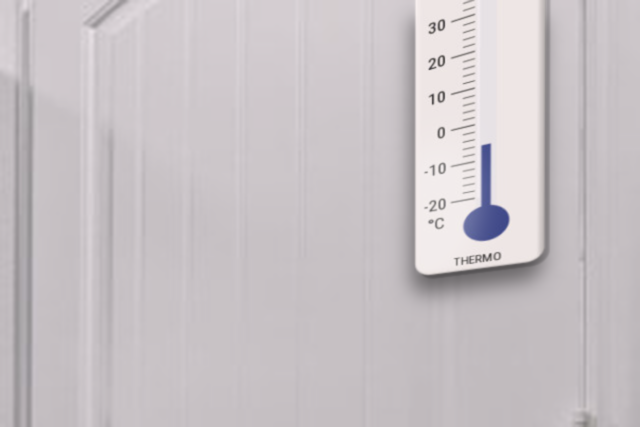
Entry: °C -6
